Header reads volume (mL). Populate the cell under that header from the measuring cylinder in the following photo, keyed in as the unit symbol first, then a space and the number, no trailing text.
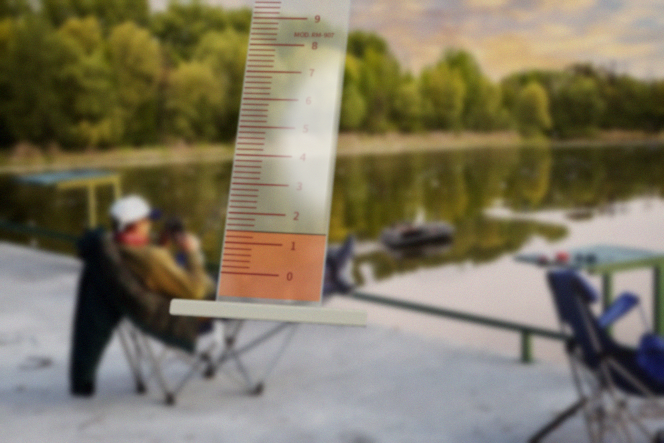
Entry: mL 1.4
